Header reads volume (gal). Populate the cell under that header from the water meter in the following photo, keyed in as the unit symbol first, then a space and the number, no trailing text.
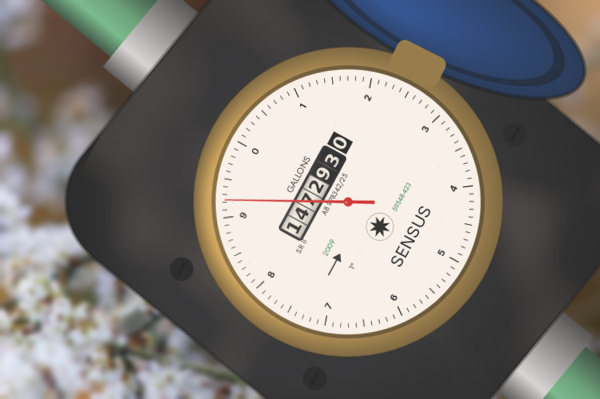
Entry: gal 1472929.2
